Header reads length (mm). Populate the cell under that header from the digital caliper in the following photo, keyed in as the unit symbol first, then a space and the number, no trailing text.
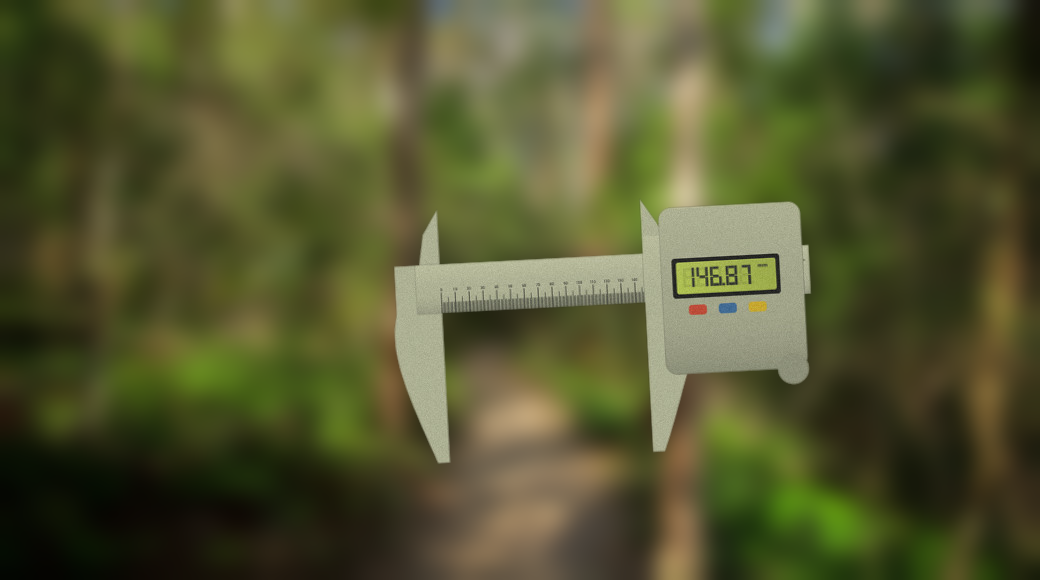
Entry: mm 146.87
